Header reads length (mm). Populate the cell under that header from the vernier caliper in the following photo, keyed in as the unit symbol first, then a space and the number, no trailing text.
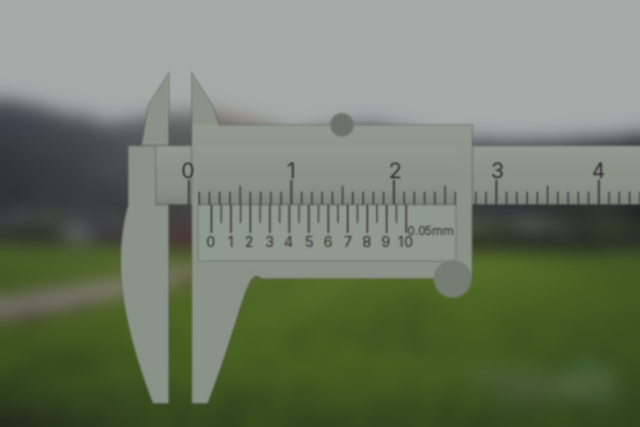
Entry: mm 2.2
